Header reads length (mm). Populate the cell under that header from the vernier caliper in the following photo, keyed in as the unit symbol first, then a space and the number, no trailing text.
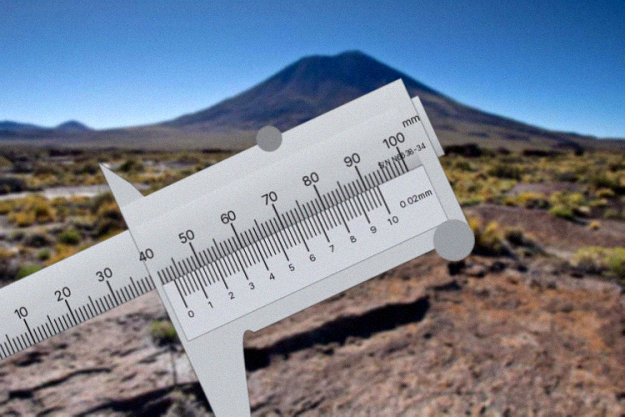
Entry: mm 43.5
